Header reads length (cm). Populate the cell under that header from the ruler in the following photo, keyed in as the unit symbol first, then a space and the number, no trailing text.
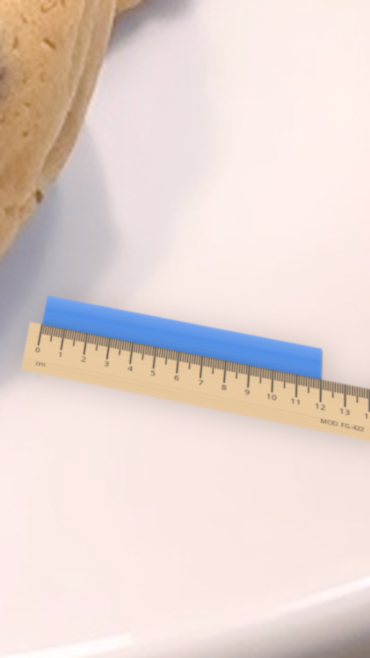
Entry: cm 12
